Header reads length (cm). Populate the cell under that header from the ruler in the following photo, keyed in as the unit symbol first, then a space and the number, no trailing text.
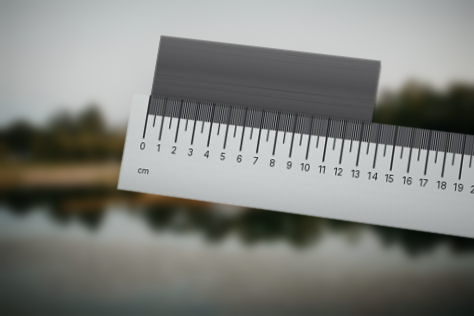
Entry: cm 13.5
